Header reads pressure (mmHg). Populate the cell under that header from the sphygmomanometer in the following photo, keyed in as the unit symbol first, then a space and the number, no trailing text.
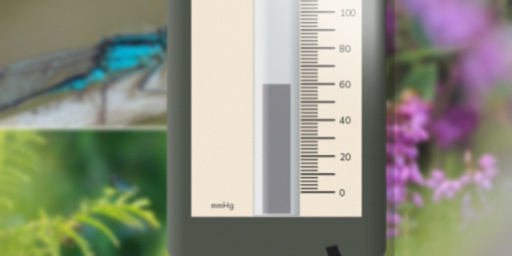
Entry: mmHg 60
